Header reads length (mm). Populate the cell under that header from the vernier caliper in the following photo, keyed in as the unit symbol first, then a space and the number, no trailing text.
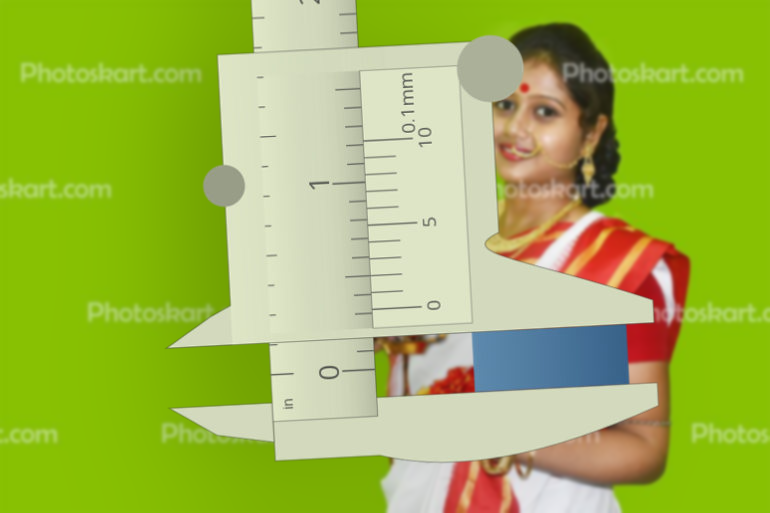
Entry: mm 3.2
